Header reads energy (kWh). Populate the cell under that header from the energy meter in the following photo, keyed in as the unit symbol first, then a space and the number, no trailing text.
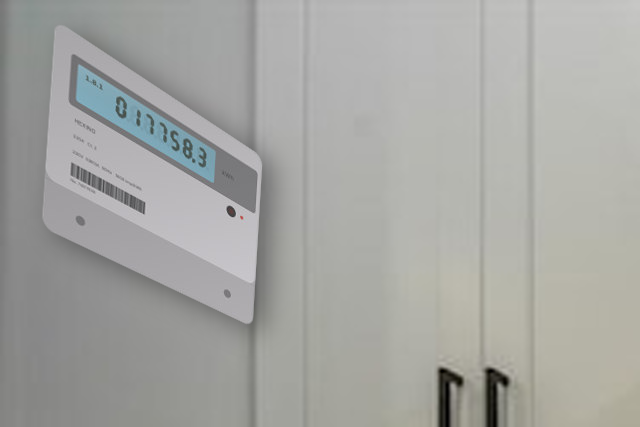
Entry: kWh 17758.3
